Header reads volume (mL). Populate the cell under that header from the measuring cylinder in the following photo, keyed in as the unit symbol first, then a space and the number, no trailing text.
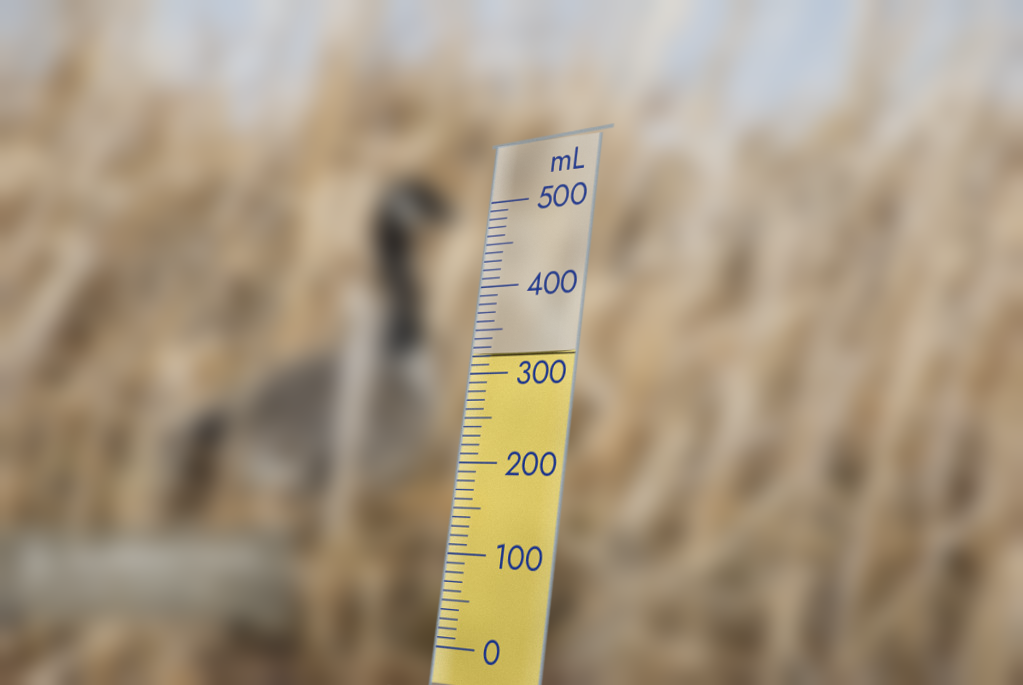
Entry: mL 320
